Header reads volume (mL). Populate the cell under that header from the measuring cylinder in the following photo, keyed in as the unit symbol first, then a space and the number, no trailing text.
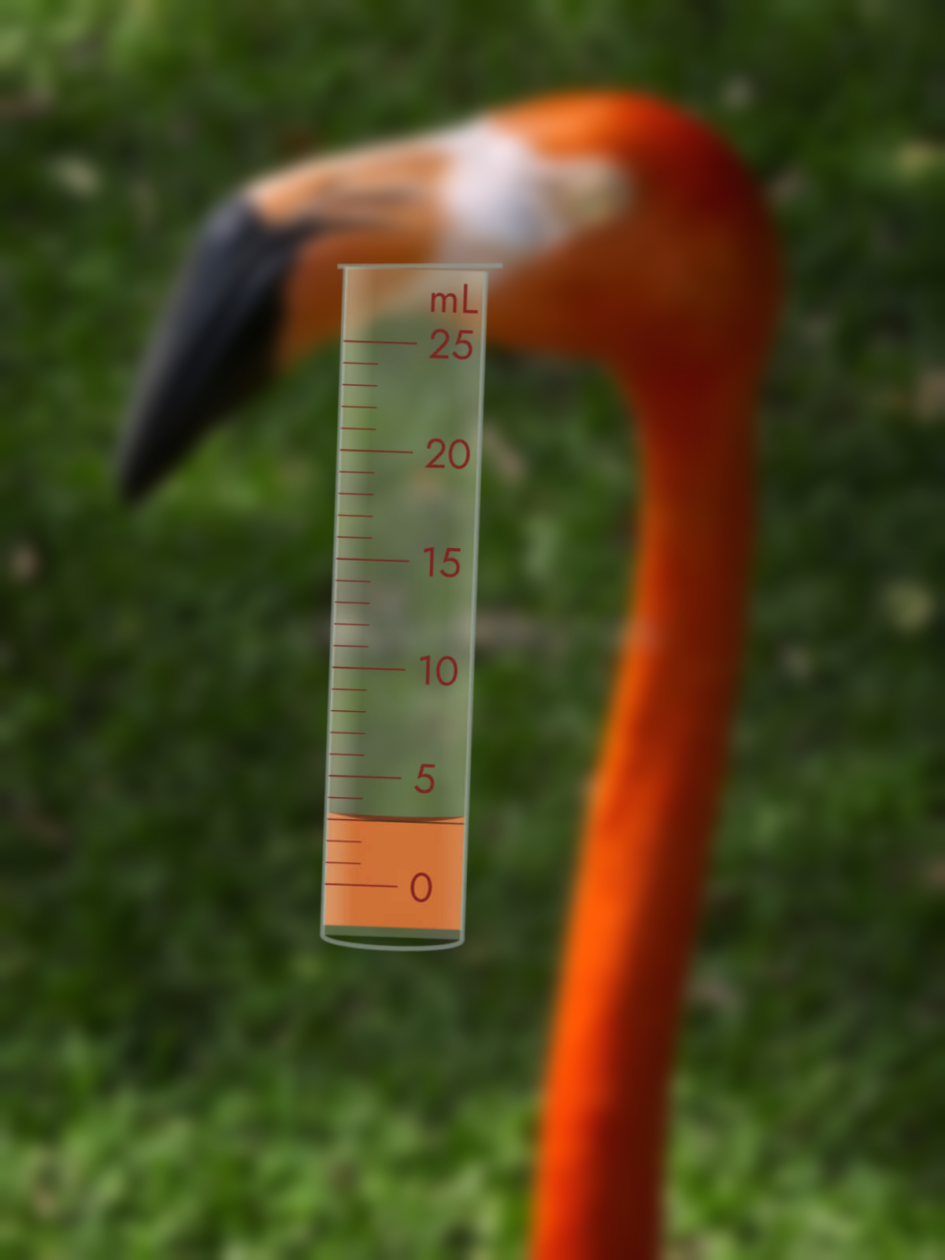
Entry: mL 3
